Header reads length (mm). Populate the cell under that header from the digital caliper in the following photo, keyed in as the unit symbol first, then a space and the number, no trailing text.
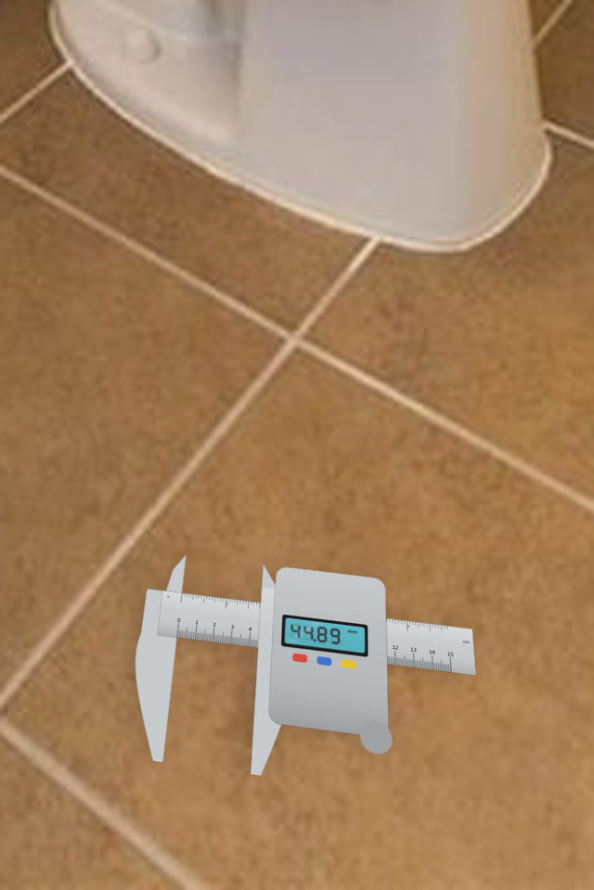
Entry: mm 44.89
